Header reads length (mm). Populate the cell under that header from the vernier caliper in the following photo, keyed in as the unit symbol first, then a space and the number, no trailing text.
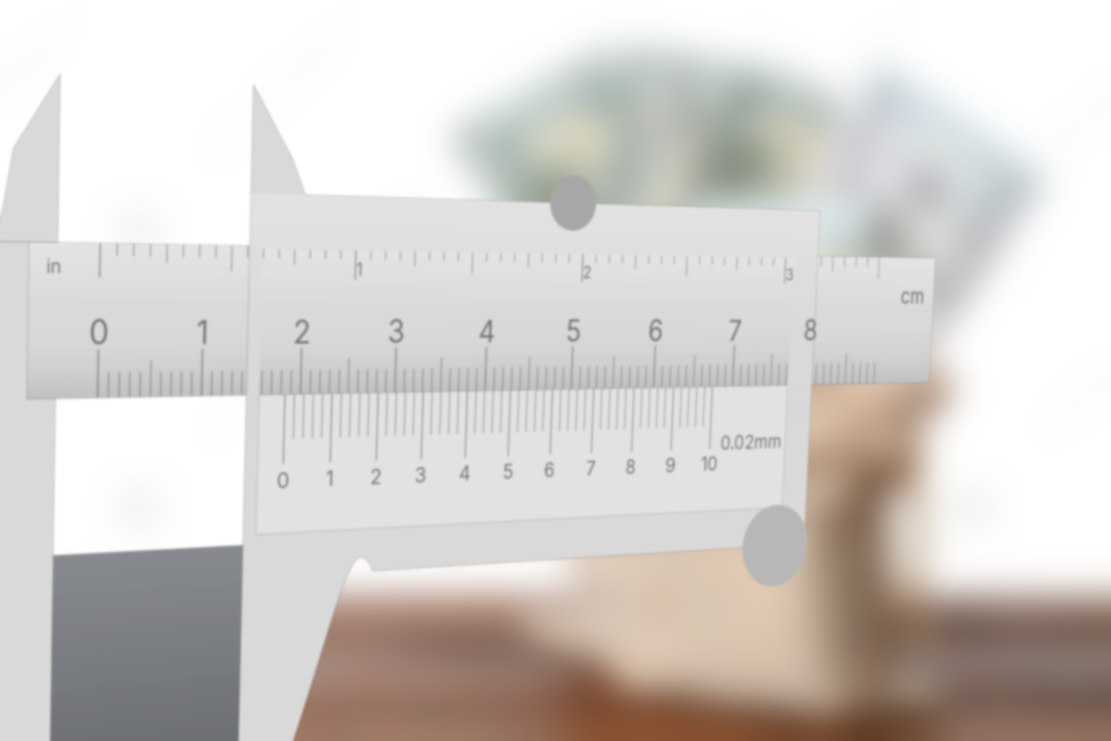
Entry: mm 18.4
